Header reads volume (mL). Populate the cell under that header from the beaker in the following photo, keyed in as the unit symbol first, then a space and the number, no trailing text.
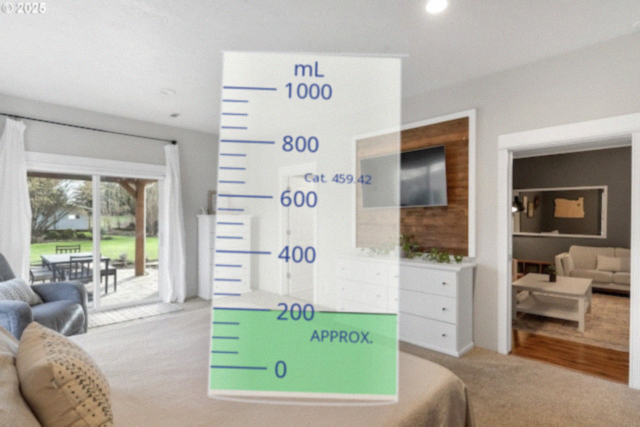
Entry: mL 200
